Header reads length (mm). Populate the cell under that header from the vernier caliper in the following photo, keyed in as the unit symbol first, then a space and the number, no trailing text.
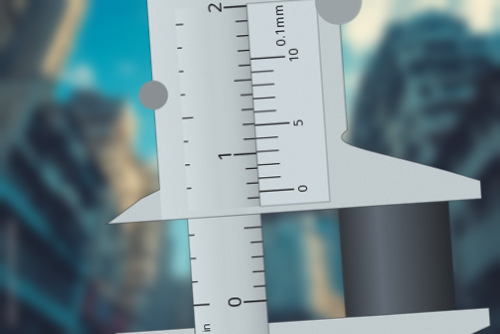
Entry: mm 7.4
